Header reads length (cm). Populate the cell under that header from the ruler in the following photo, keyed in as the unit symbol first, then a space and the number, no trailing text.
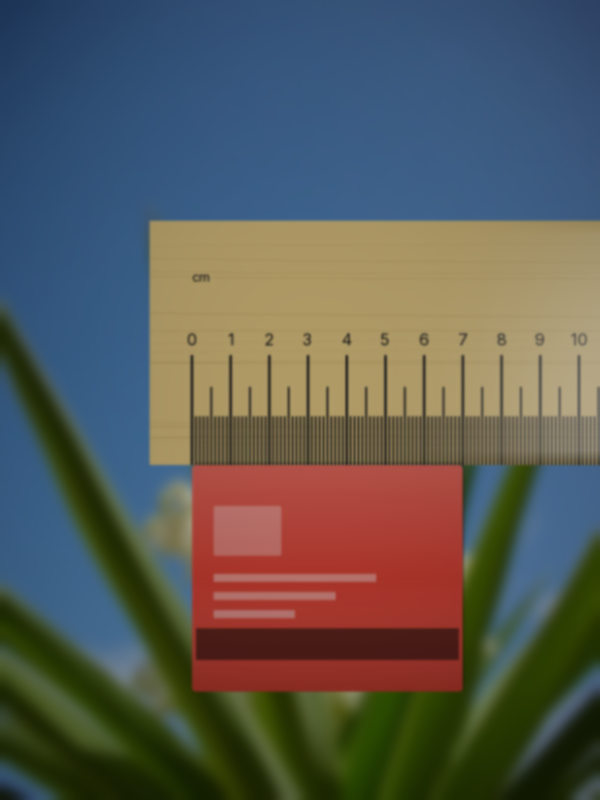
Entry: cm 7
